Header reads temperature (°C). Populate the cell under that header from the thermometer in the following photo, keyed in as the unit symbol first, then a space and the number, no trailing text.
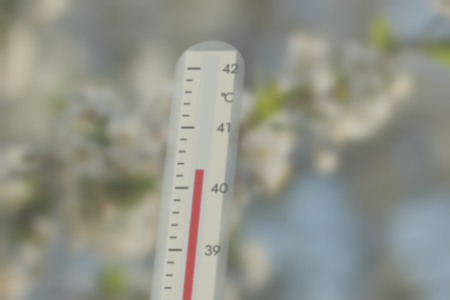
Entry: °C 40.3
